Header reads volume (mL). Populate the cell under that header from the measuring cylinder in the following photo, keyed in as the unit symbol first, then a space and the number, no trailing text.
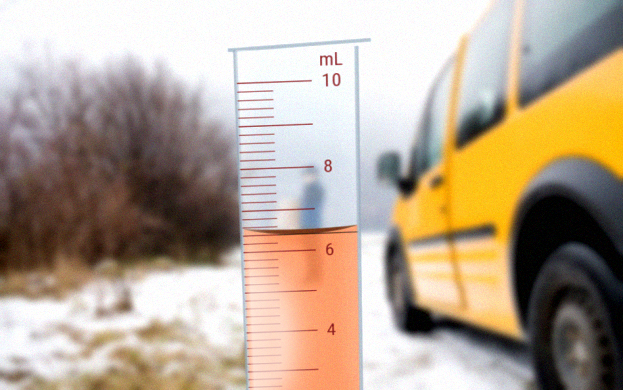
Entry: mL 6.4
